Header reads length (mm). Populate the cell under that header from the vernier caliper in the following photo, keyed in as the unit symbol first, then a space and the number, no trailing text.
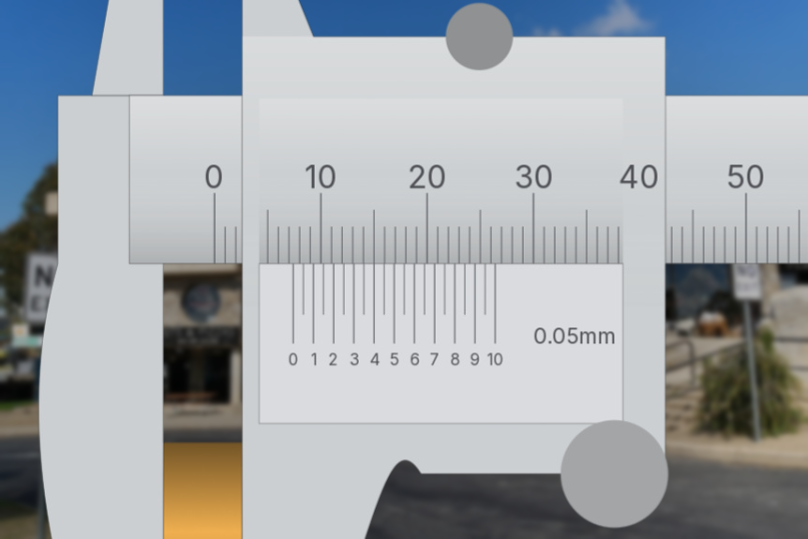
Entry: mm 7.4
